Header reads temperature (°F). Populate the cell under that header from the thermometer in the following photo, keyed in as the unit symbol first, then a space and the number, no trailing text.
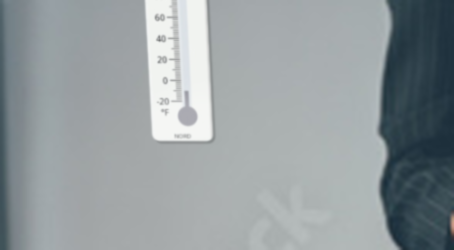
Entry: °F -10
